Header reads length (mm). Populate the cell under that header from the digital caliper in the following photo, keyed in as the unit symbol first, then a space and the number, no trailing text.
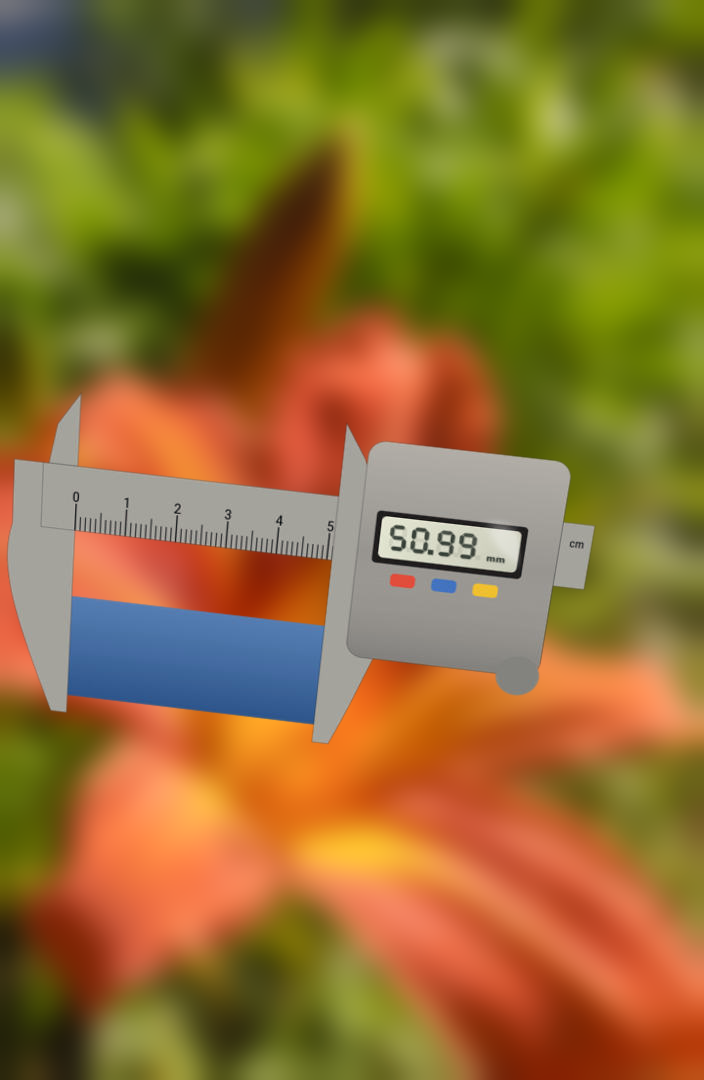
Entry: mm 50.99
